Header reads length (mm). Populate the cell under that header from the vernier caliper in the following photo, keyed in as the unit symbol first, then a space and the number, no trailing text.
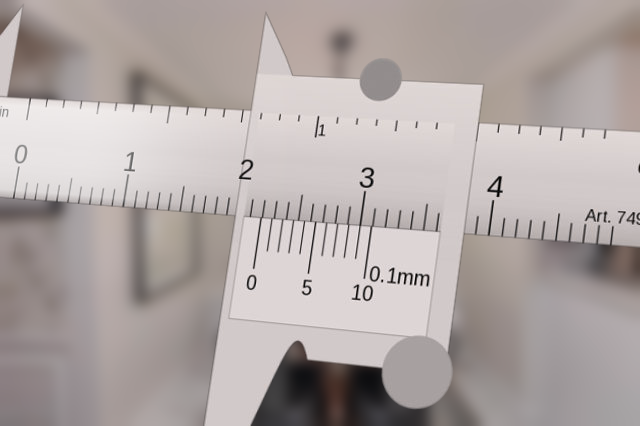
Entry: mm 21.9
